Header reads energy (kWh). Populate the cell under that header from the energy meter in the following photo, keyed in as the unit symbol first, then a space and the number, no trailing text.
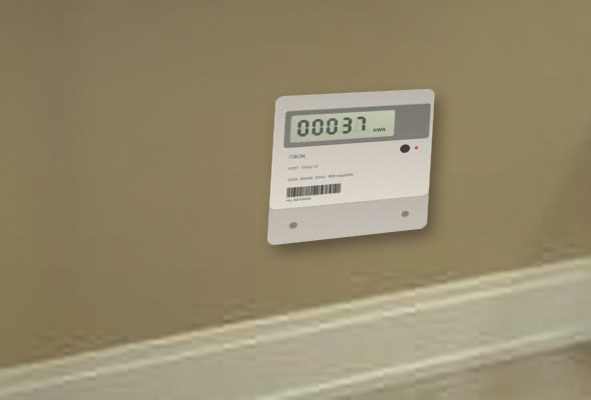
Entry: kWh 37
